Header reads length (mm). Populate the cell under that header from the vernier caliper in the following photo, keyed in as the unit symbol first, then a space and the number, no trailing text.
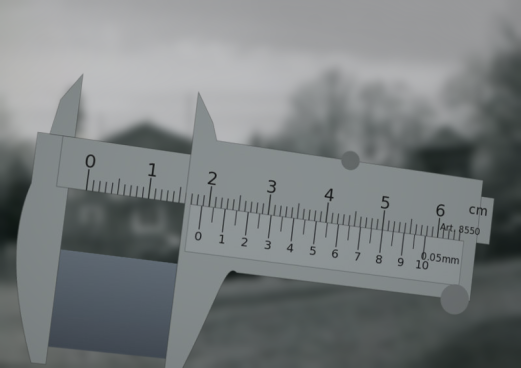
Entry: mm 18.8
